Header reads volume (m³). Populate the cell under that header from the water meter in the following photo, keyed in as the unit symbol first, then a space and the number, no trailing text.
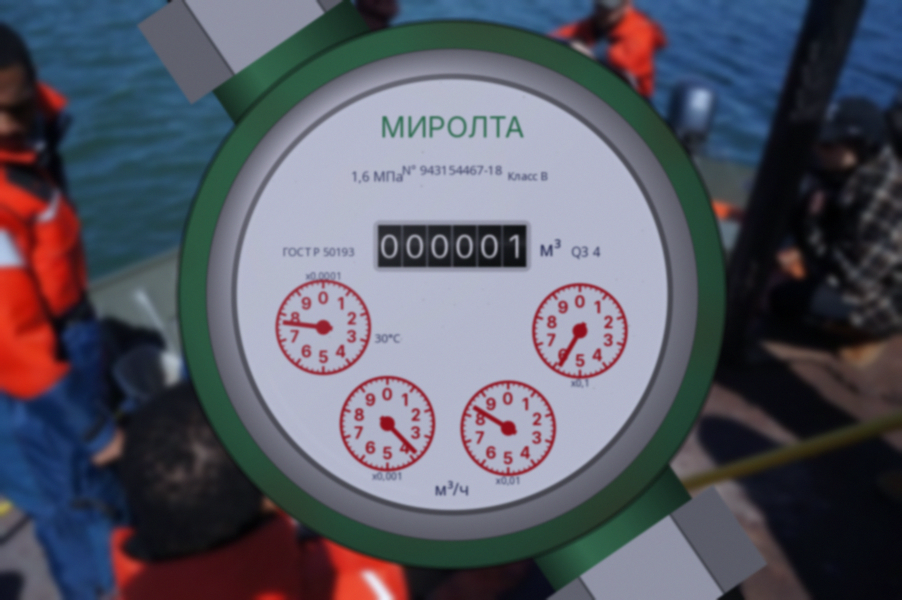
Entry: m³ 1.5837
